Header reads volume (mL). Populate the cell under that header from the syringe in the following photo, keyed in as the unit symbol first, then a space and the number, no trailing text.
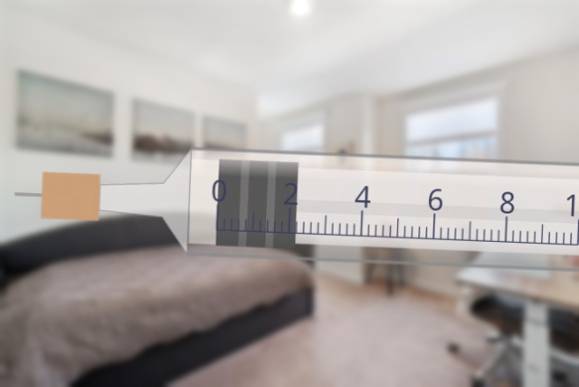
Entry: mL 0
